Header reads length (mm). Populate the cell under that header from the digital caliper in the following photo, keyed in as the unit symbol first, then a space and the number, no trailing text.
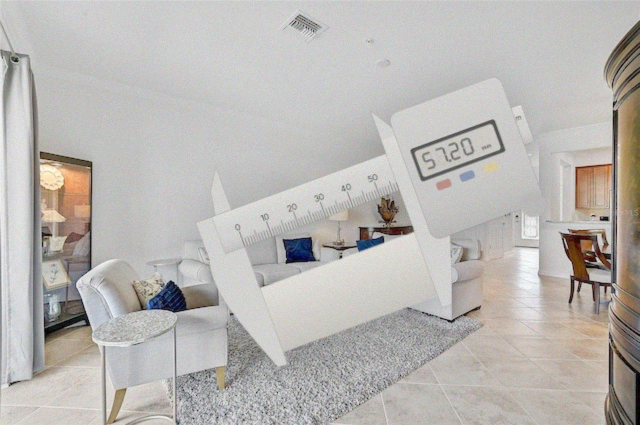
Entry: mm 57.20
